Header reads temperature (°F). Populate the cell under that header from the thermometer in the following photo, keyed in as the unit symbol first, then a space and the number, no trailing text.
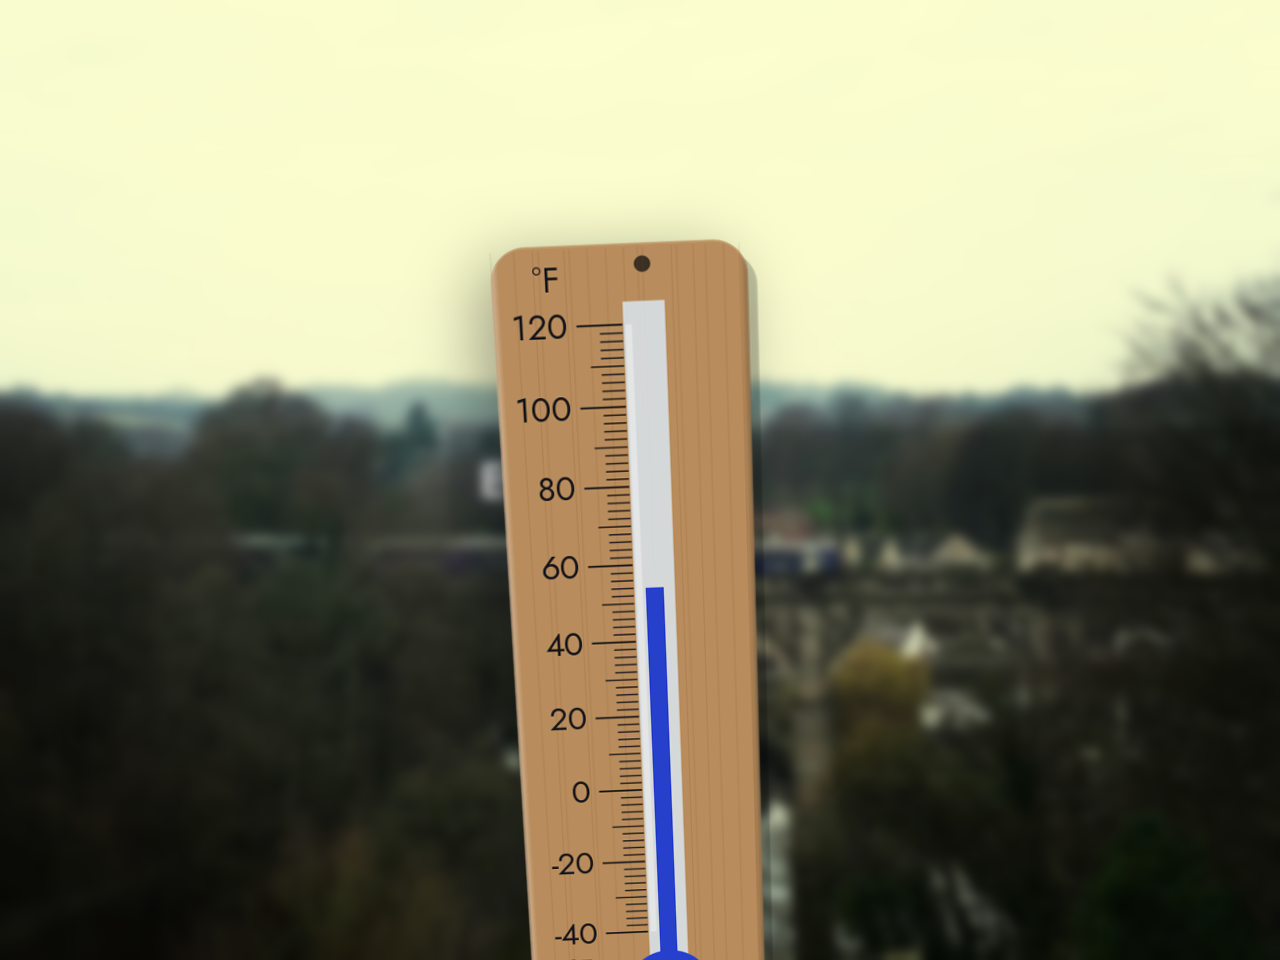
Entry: °F 54
